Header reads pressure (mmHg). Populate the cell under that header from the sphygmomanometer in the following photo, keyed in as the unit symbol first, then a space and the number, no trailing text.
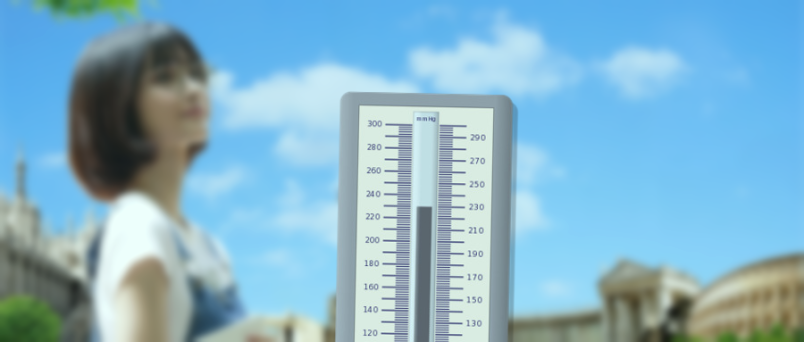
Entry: mmHg 230
